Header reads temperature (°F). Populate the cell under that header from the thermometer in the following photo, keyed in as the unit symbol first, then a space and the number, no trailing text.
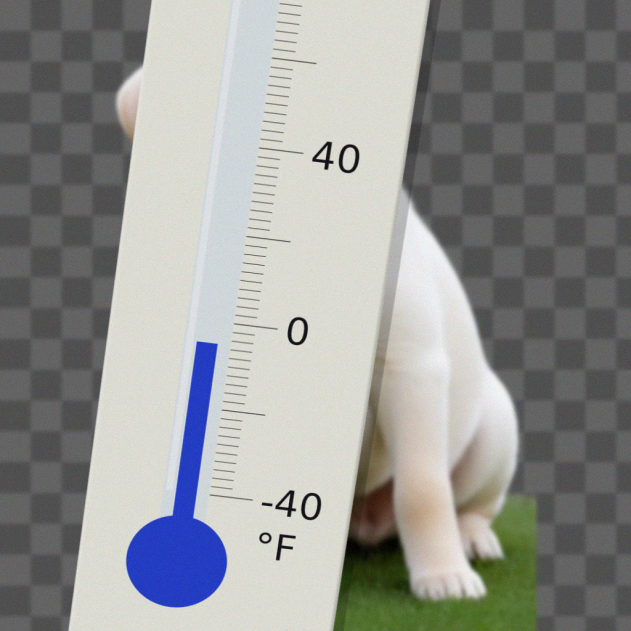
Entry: °F -5
